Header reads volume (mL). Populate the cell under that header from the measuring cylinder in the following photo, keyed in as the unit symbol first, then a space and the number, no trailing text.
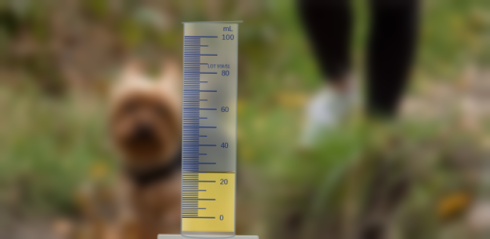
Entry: mL 25
